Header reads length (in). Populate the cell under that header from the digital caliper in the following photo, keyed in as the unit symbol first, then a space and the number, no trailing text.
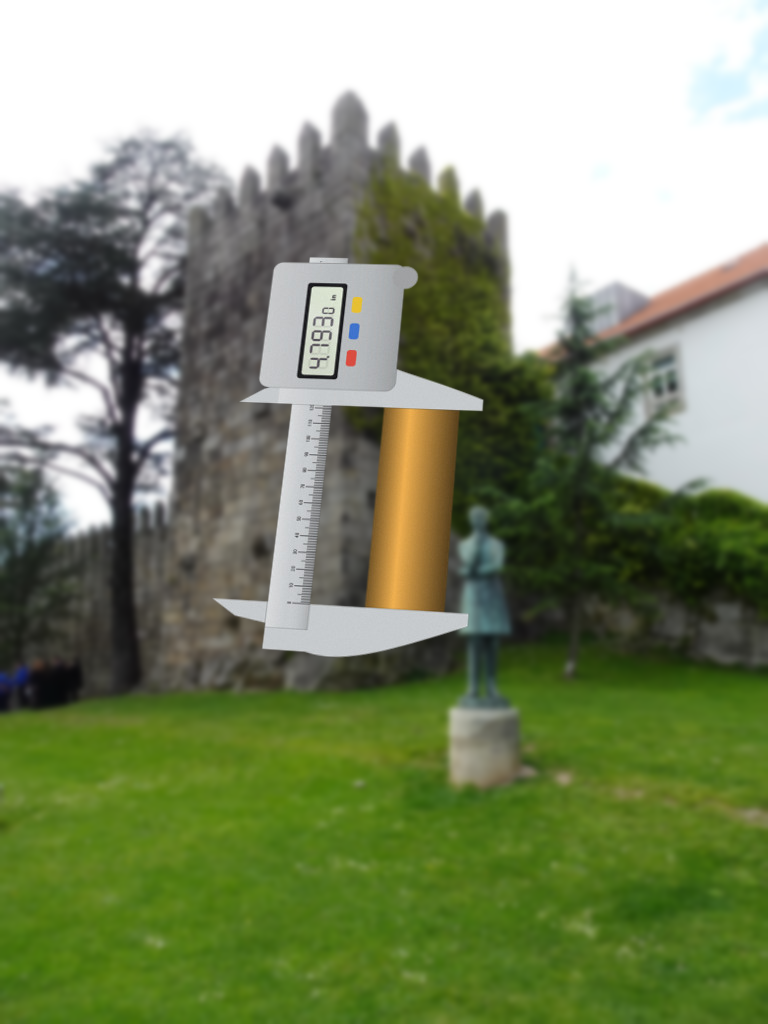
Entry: in 4.7930
